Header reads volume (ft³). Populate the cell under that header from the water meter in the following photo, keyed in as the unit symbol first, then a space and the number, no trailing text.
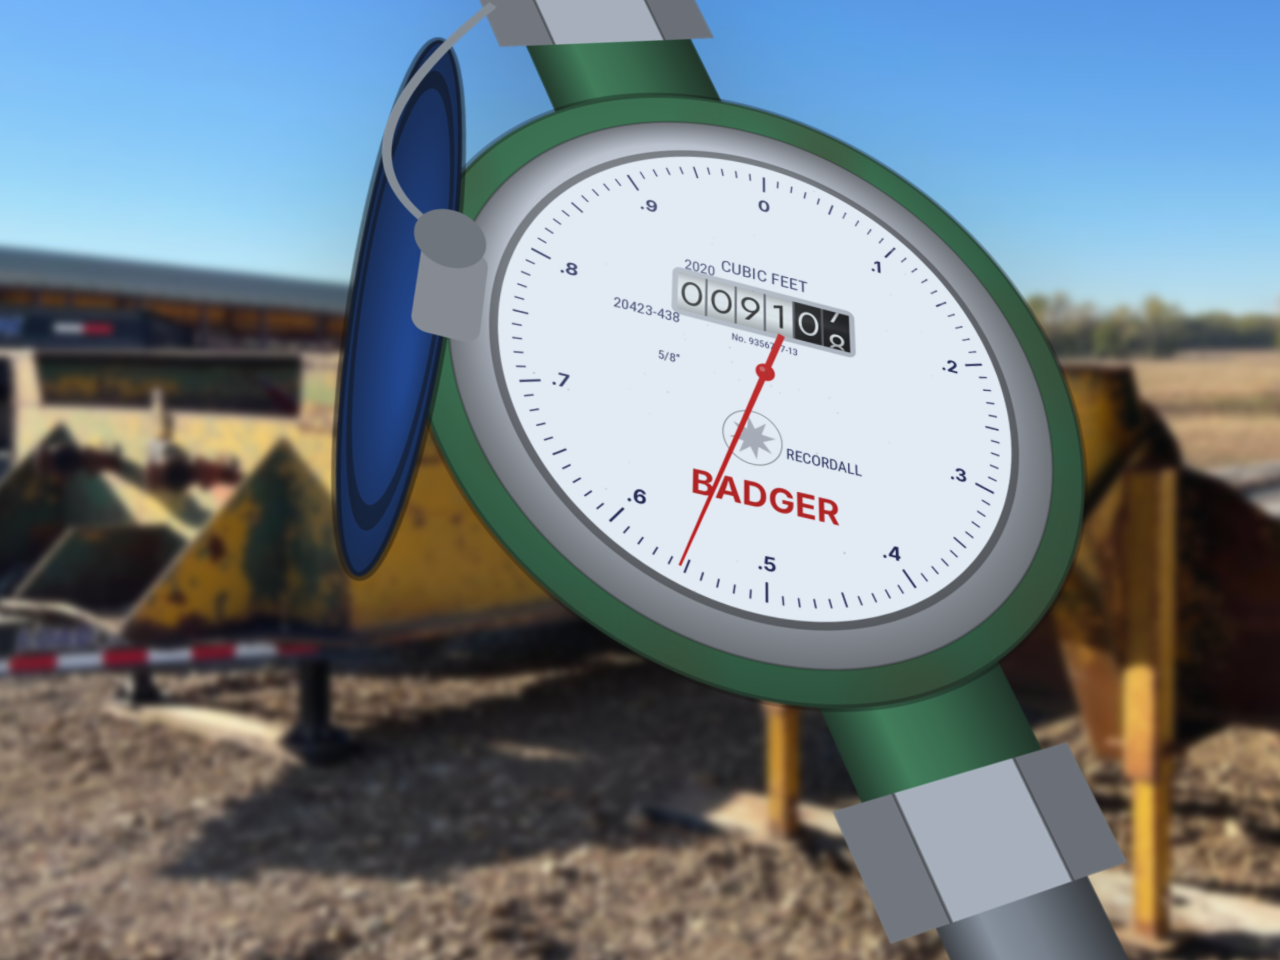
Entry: ft³ 9107.55
